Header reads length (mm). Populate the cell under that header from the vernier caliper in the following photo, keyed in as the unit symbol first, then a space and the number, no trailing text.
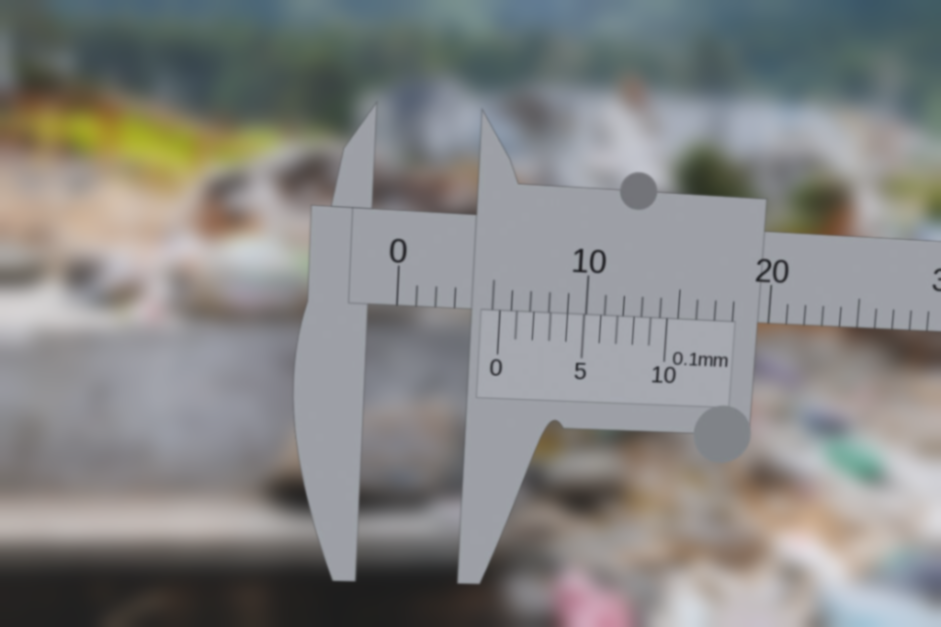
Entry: mm 5.4
